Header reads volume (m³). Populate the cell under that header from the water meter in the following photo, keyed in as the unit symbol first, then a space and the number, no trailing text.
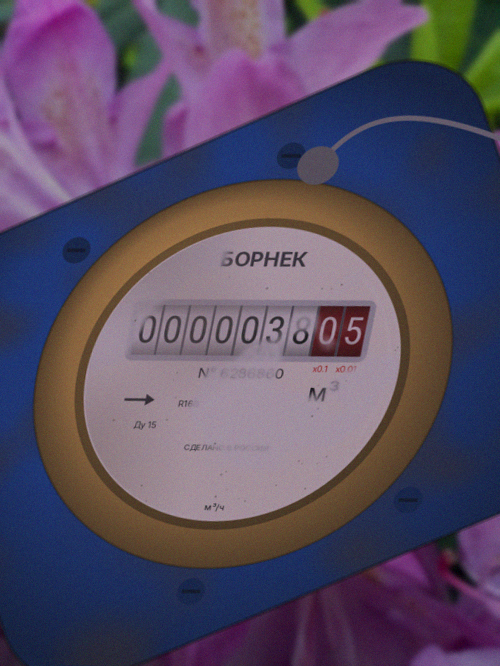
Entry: m³ 38.05
